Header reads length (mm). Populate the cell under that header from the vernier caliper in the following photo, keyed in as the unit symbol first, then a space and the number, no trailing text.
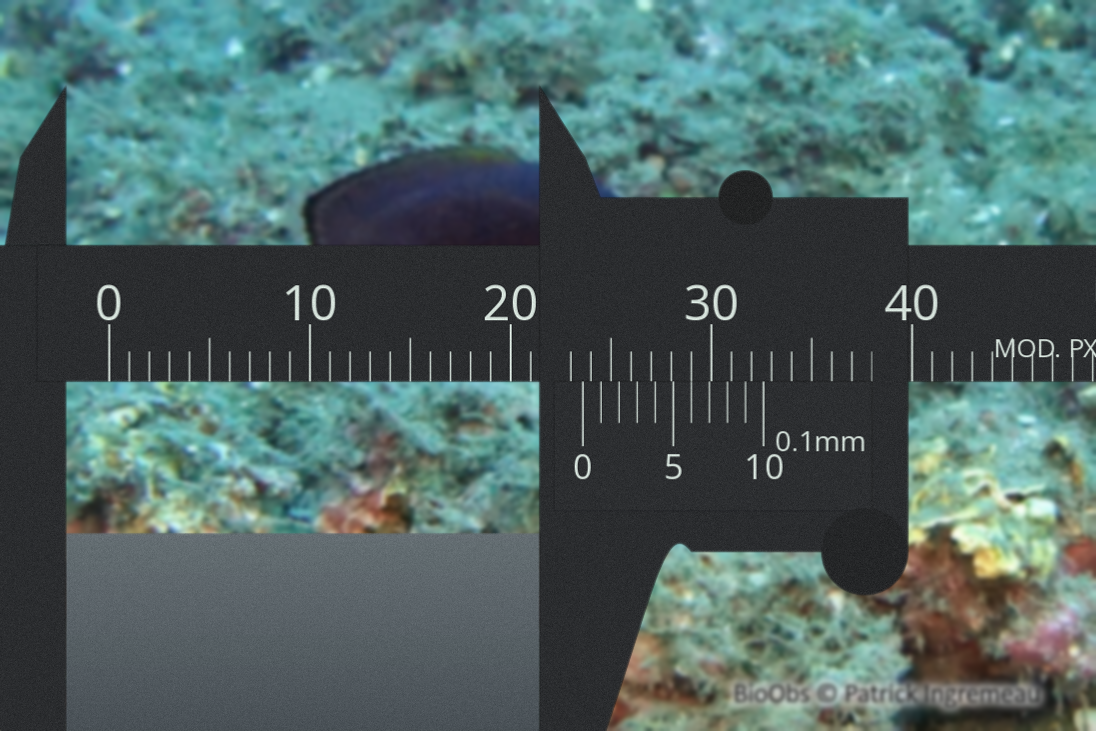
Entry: mm 23.6
